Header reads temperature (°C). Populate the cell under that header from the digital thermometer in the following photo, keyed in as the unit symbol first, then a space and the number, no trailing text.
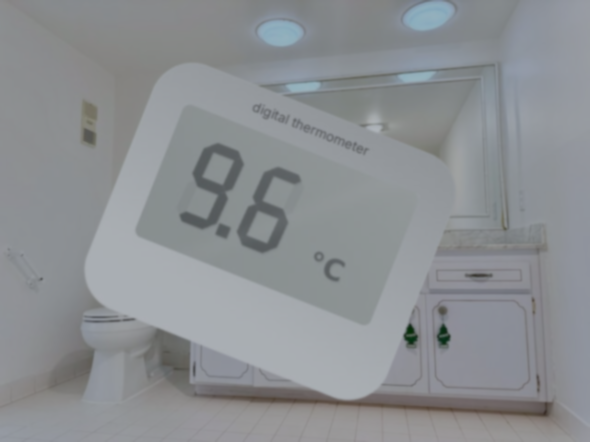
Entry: °C 9.6
